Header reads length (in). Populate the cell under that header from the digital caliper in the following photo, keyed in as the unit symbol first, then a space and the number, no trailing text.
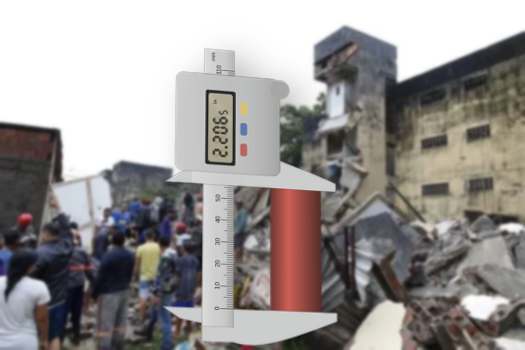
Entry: in 2.2065
